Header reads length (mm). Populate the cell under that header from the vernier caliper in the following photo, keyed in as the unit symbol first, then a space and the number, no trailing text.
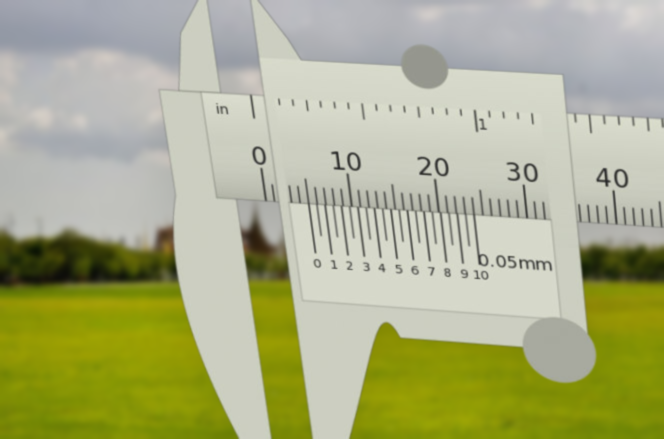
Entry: mm 5.0
